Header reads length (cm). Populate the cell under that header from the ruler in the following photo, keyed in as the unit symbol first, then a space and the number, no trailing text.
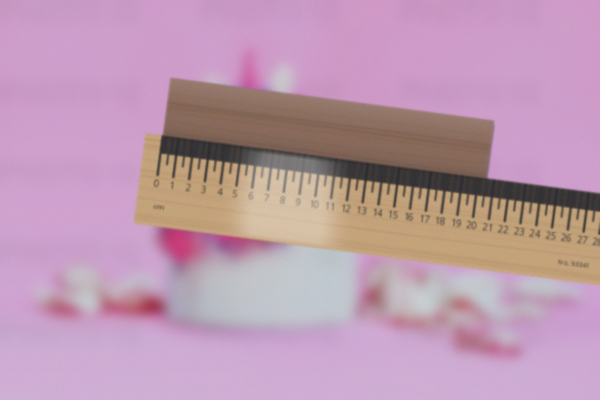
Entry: cm 20.5
